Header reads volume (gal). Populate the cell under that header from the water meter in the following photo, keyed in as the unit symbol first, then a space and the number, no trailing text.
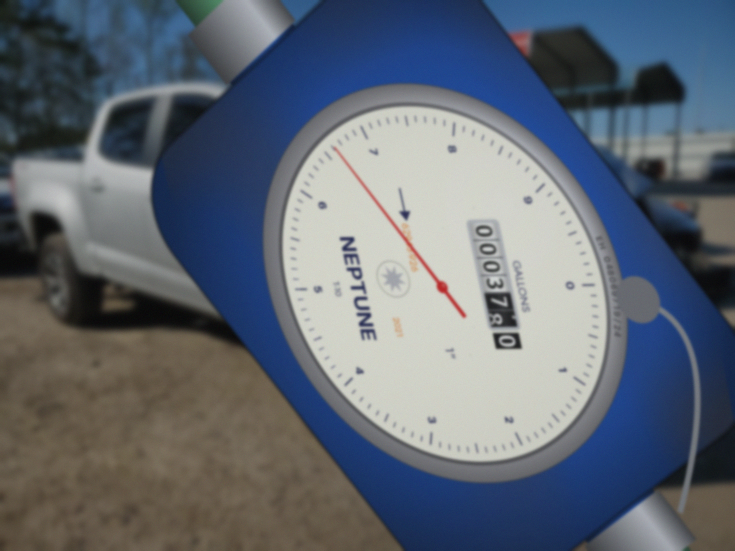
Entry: gal 3776.6
